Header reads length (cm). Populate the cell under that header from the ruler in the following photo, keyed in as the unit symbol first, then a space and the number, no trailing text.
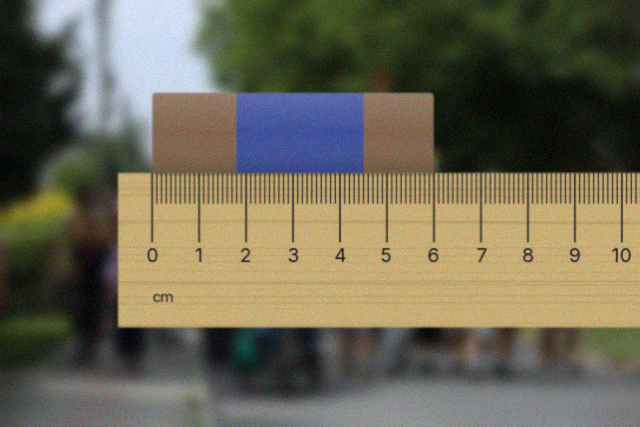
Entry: cm 6
